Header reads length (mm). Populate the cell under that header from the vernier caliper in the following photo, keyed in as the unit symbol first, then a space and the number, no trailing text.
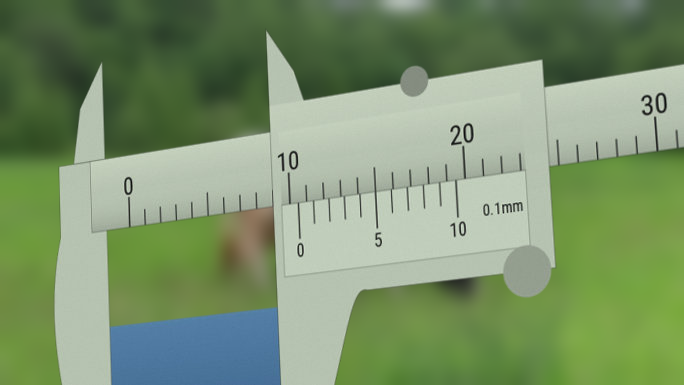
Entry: mm 10.5
